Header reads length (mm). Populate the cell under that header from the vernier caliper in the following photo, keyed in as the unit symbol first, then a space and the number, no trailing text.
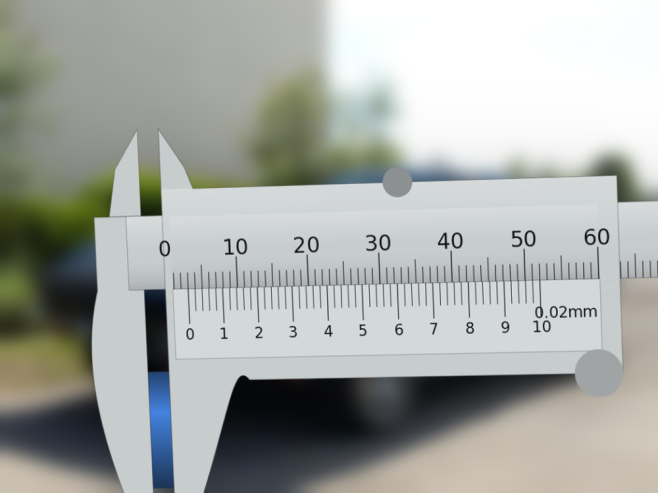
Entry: mm 3.0
